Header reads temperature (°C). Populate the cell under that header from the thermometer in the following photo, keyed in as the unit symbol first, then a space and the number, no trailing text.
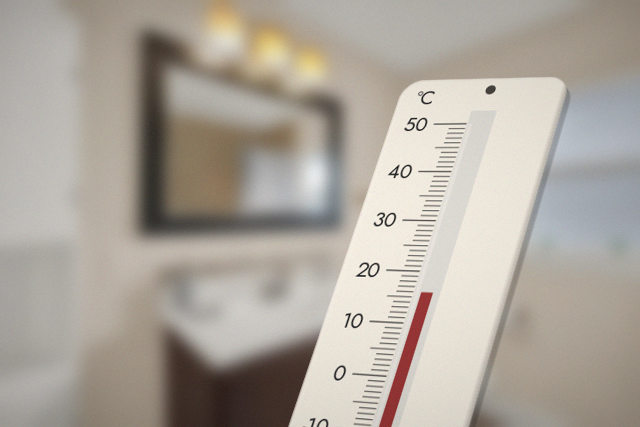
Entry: °C 16
